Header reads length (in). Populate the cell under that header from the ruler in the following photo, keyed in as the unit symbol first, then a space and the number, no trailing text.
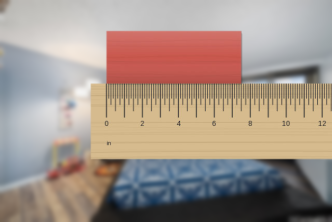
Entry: in 7.5
